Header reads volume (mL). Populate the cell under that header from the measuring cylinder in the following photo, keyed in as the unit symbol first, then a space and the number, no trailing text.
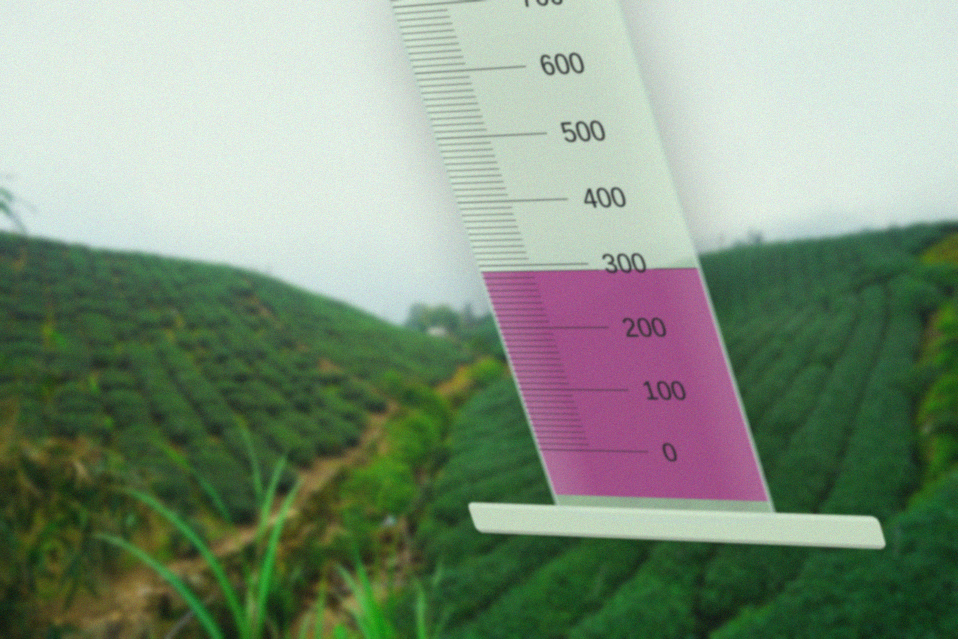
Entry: mL 290
